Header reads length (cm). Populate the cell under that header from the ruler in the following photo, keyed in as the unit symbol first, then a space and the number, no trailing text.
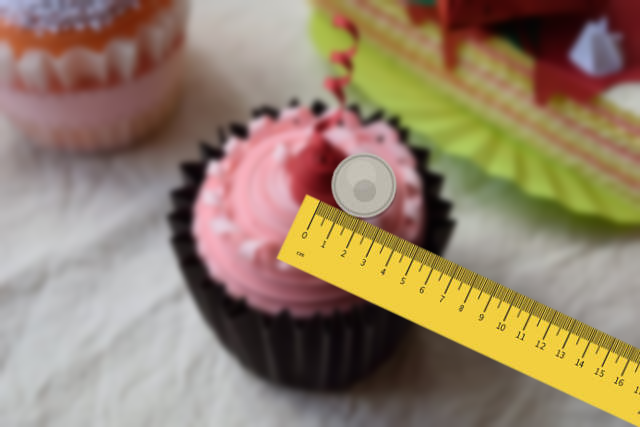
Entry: cm 3
